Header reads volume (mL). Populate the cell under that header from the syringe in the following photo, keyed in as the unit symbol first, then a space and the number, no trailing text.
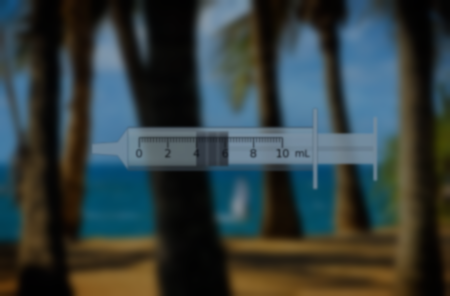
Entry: mL 4
